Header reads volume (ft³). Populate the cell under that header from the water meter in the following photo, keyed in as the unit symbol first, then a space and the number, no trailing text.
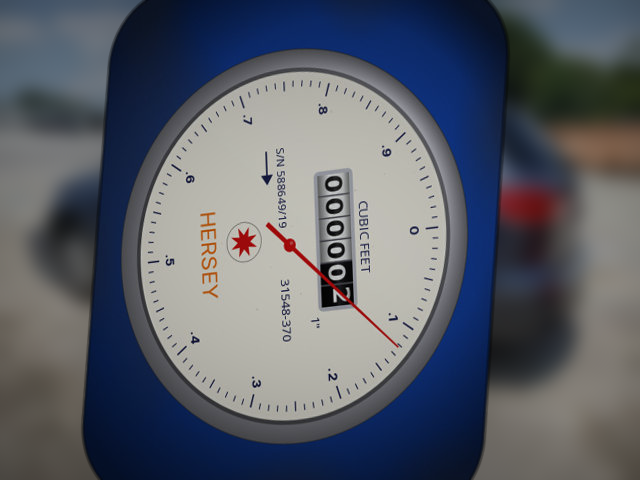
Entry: ft³ 2.12
